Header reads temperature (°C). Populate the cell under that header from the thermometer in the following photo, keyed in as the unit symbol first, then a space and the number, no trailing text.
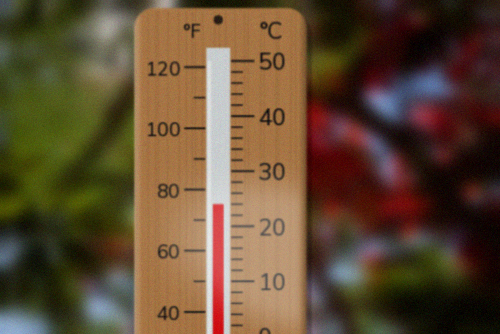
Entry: °C 24
